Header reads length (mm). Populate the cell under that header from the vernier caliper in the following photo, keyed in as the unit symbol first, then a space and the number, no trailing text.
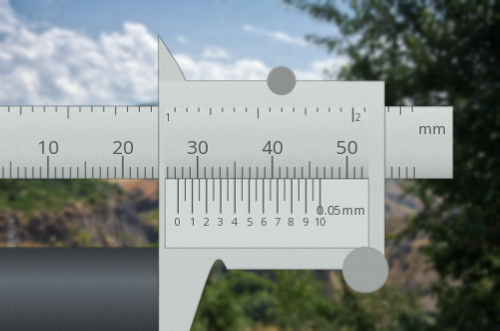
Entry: mm 27.4
